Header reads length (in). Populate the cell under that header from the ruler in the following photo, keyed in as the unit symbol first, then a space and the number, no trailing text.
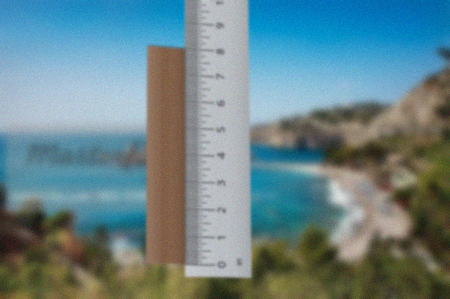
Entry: in 8
